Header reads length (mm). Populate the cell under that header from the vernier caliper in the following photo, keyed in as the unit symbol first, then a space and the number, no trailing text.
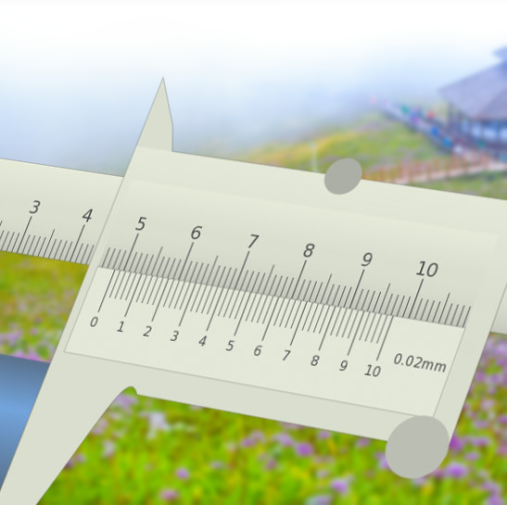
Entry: mm 48.4
